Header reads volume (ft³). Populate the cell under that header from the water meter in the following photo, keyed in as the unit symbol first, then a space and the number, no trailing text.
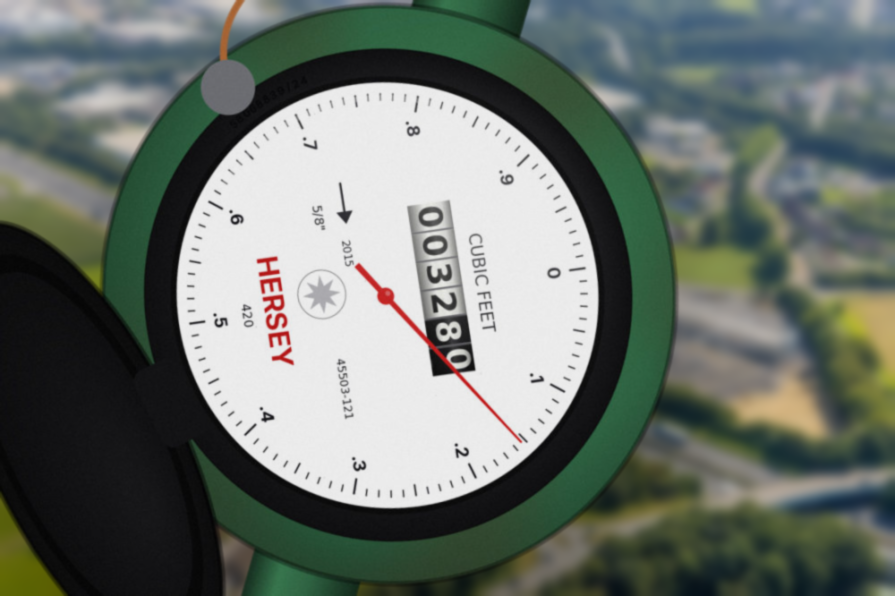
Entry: ft³ 3280.15
